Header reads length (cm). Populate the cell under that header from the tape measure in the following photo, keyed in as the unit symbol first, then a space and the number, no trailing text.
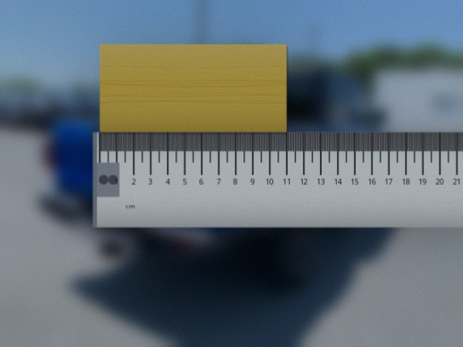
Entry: cm 11
